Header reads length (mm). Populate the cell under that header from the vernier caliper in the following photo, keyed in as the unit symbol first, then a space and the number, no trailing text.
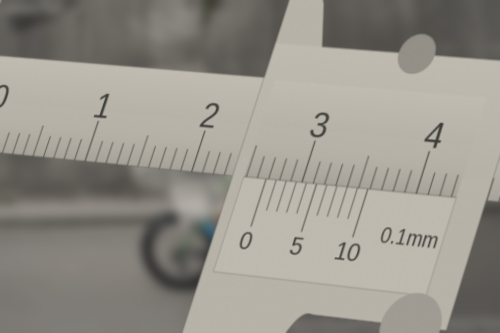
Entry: mm 26.8
